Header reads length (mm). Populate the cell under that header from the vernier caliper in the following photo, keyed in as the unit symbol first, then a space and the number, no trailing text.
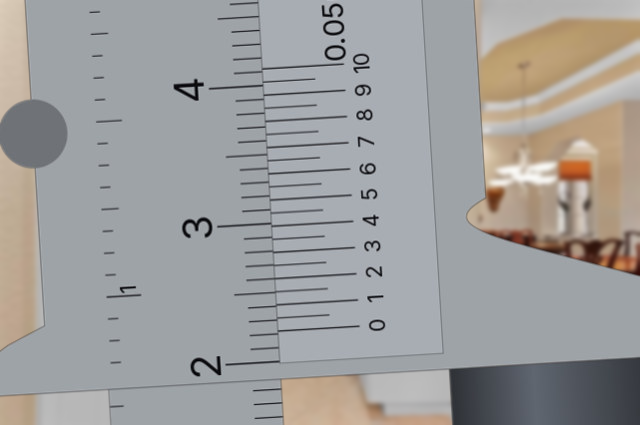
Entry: mm 22.2
